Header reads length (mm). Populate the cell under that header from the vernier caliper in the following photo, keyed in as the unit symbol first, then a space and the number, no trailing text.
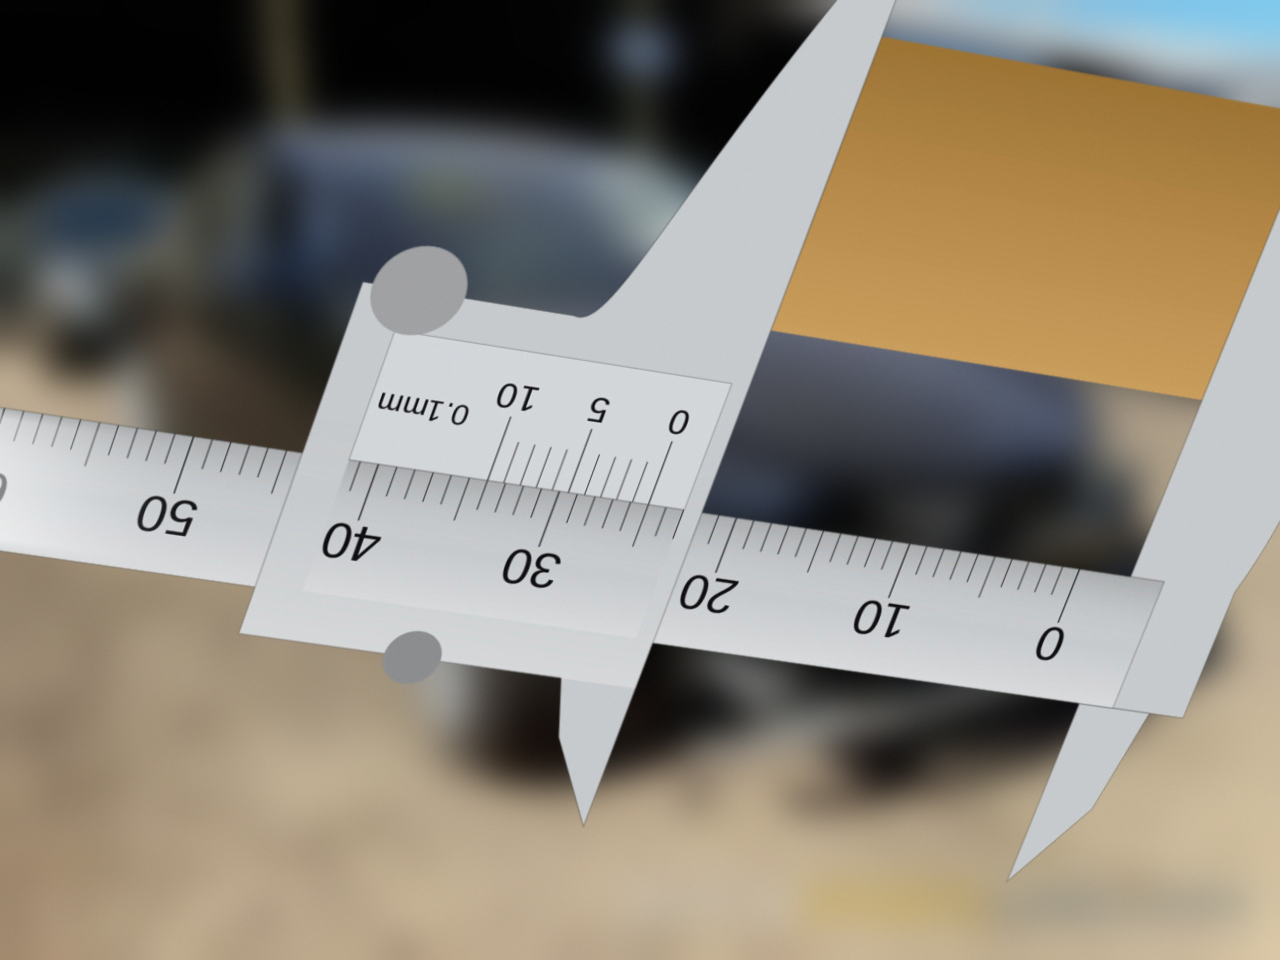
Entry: mm 25.0
